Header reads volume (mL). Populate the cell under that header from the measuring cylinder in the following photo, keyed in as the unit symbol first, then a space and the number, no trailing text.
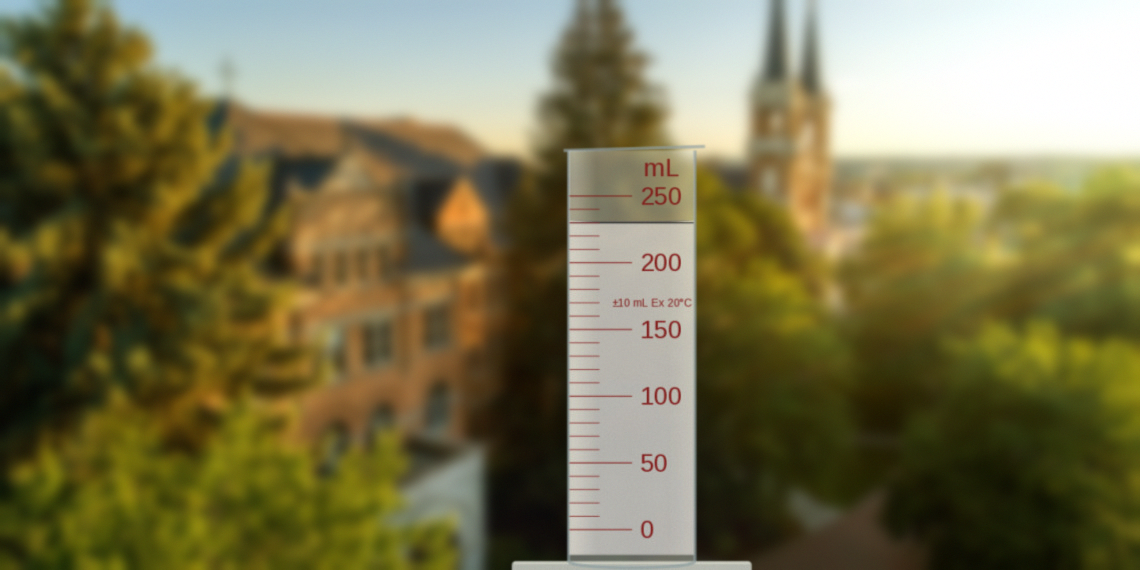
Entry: mL 230
